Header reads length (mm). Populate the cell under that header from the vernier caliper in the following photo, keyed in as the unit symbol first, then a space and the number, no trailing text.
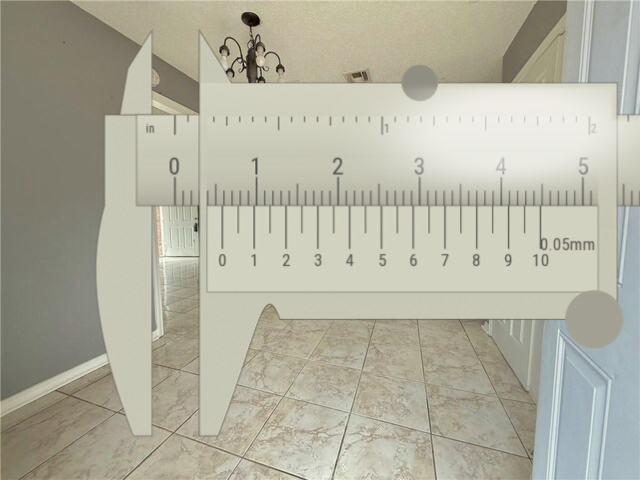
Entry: mm 5.8
